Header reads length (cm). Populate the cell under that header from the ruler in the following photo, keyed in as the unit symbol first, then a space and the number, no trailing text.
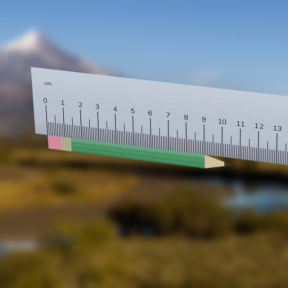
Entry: cm 10.5
